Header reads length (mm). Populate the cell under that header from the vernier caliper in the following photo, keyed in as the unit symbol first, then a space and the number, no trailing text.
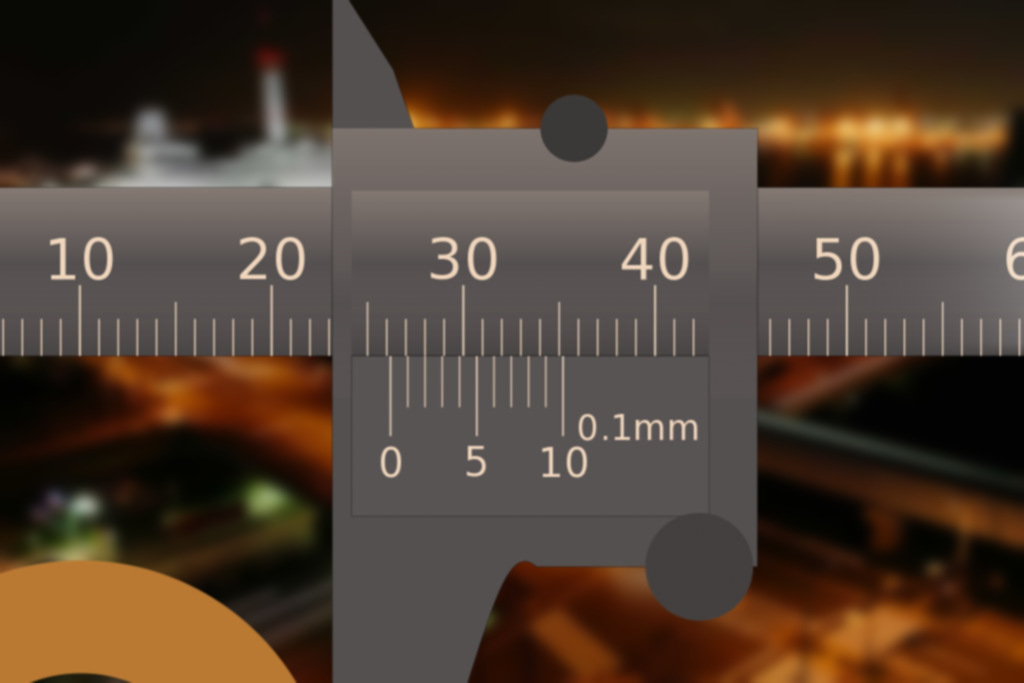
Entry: mm 26.2
